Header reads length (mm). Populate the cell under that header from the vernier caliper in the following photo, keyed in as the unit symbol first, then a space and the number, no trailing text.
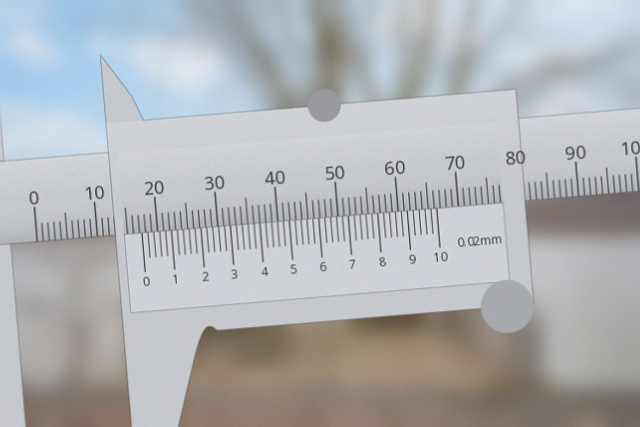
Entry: mm 17.4
